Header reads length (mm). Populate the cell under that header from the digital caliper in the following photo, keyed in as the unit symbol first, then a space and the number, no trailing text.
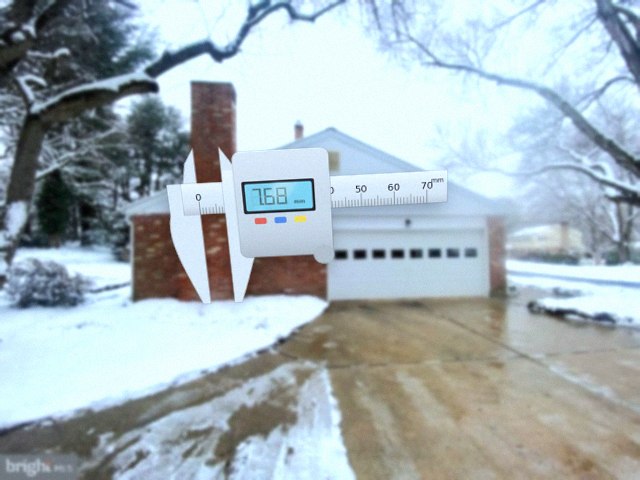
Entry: mm 7.68
